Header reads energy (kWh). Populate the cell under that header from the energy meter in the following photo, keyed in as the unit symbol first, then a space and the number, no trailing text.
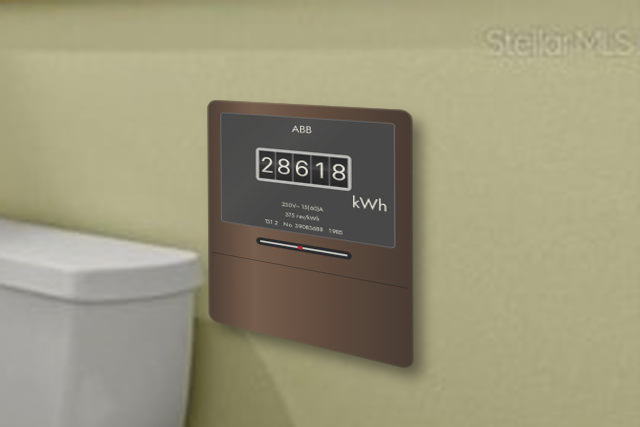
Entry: kWh 28618
